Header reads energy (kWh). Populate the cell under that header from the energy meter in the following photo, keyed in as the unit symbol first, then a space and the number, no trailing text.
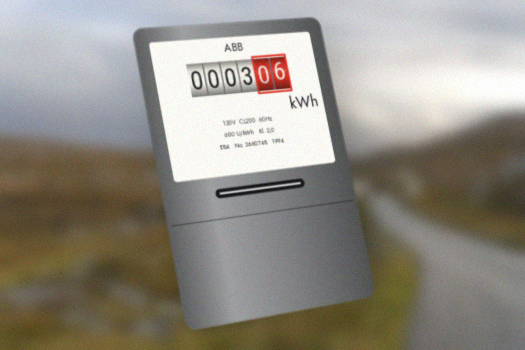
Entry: kWh 3.06
